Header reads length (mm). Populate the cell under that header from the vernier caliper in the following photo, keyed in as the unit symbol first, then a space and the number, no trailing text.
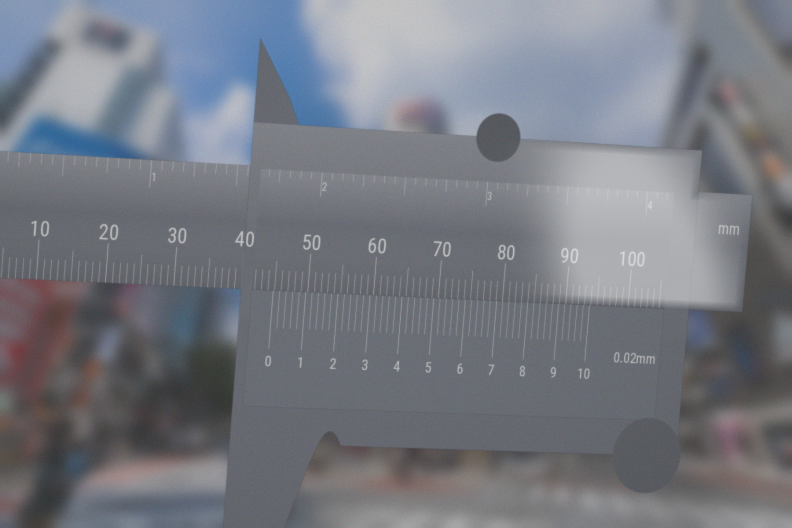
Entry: mm 44.8
